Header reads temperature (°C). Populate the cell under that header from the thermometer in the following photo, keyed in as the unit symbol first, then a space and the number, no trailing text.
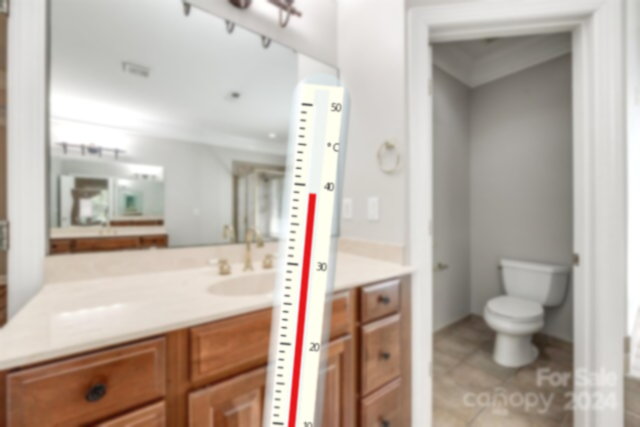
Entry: °C 39
